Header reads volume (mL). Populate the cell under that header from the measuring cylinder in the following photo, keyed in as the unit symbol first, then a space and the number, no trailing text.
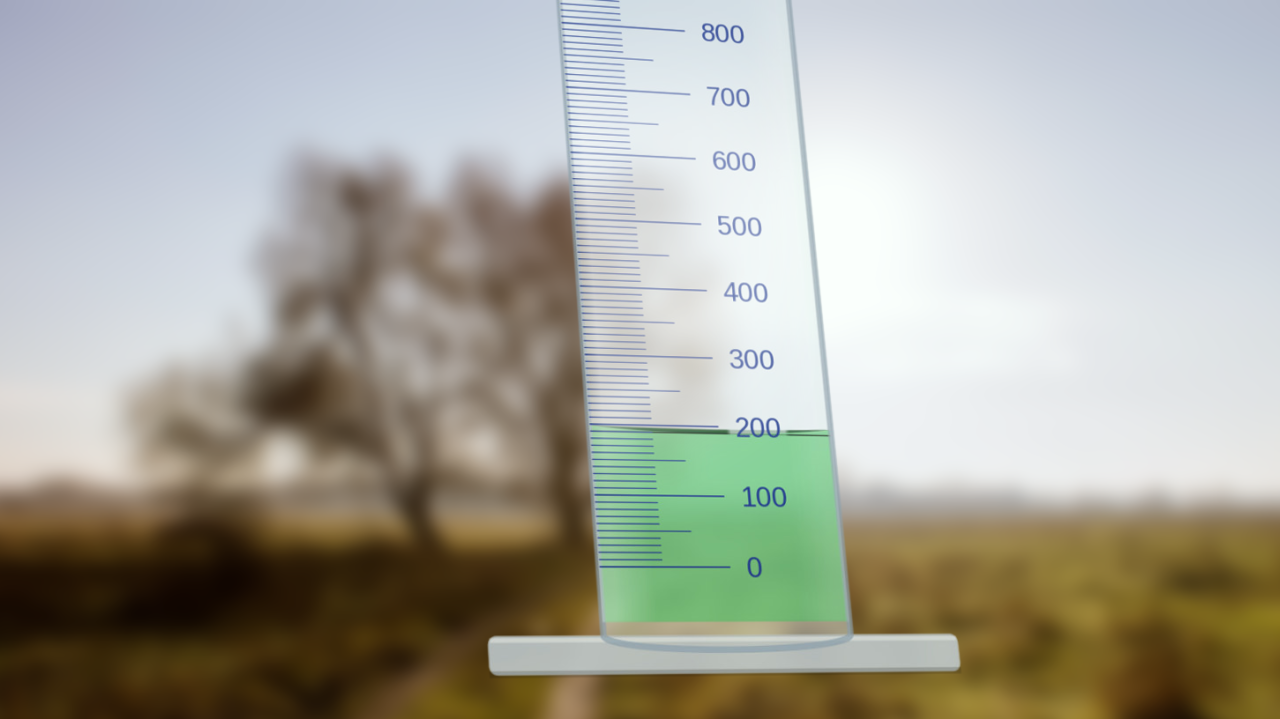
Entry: mL 190
